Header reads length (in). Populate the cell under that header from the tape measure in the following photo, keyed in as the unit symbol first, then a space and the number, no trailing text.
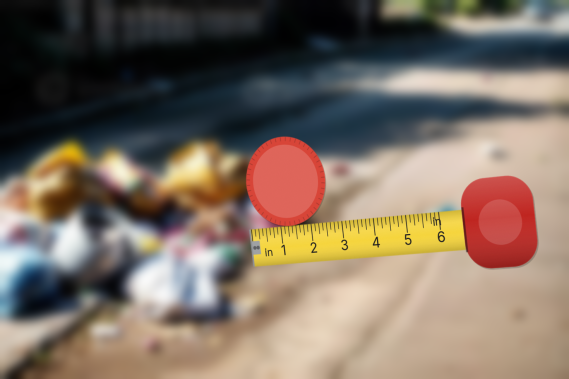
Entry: in 2.625
